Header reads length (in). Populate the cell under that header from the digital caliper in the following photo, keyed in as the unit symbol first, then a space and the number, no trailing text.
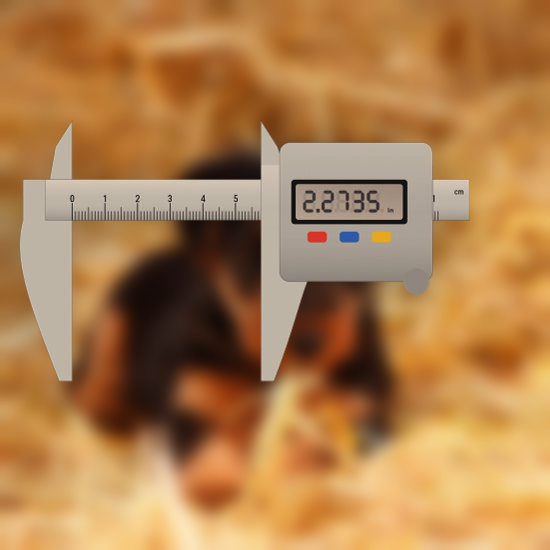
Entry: in 2.2735
